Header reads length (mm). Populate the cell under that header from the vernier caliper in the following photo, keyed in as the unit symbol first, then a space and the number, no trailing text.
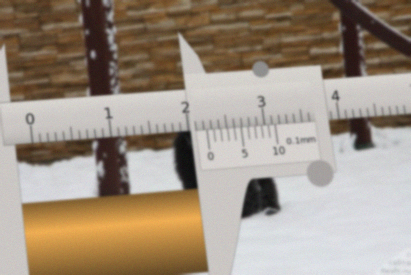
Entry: mm 22.4
